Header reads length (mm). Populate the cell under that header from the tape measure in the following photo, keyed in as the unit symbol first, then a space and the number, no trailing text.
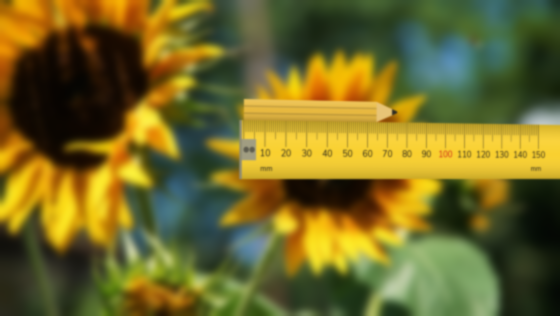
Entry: mm 75
